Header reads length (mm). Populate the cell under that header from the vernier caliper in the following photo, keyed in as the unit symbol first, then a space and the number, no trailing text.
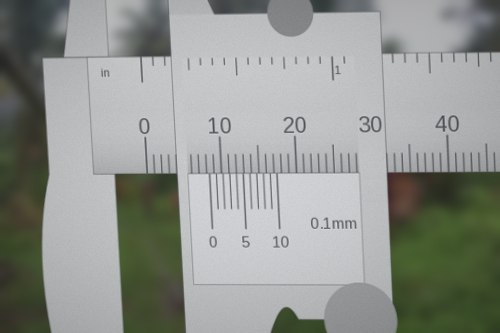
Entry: mm 8.4
